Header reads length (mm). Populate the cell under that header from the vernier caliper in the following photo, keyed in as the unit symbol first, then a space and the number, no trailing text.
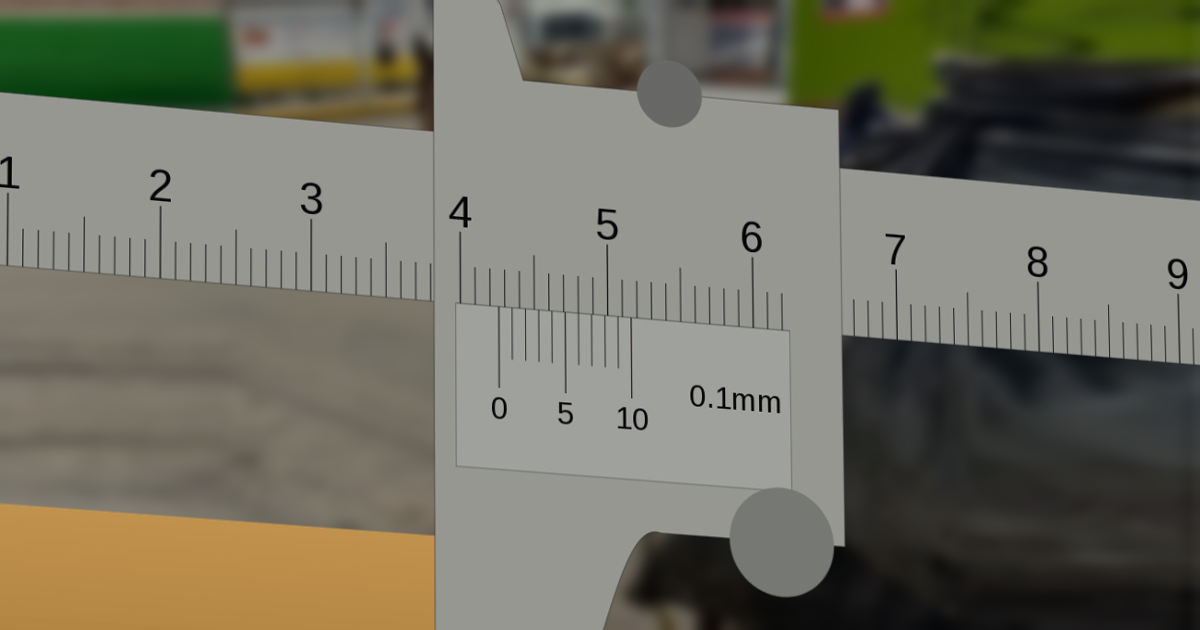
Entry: mm 42.6
